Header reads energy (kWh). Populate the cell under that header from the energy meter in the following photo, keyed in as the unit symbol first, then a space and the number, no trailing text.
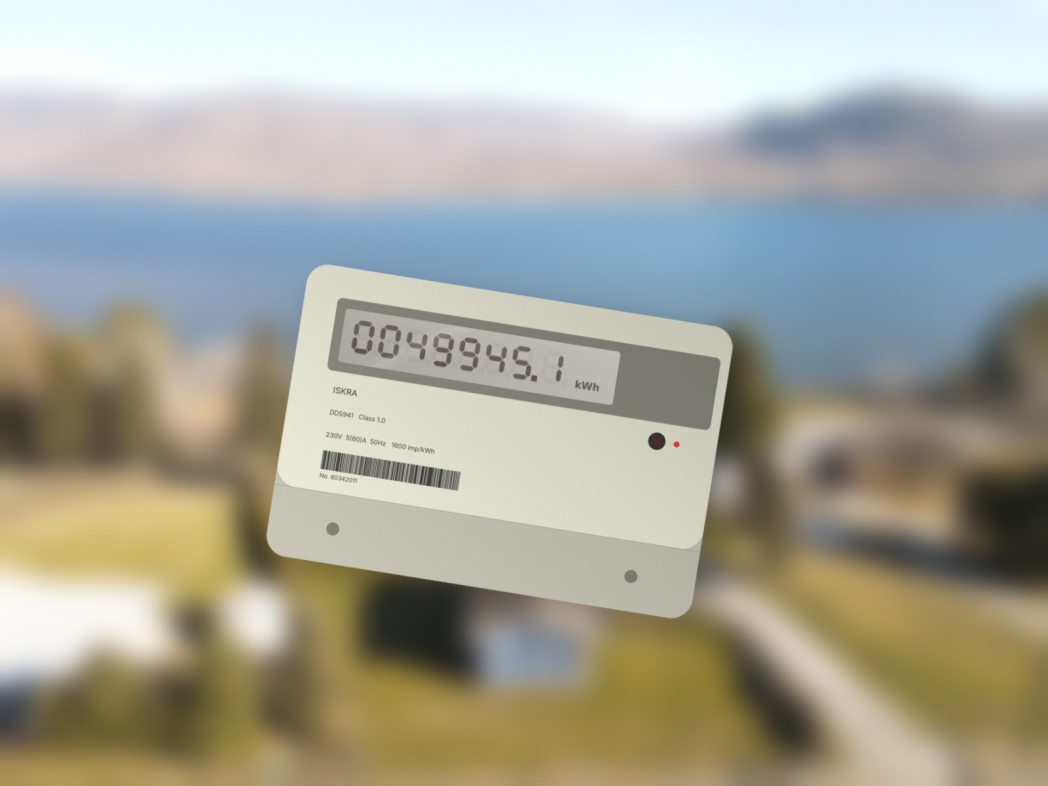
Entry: kWh 49945.1
